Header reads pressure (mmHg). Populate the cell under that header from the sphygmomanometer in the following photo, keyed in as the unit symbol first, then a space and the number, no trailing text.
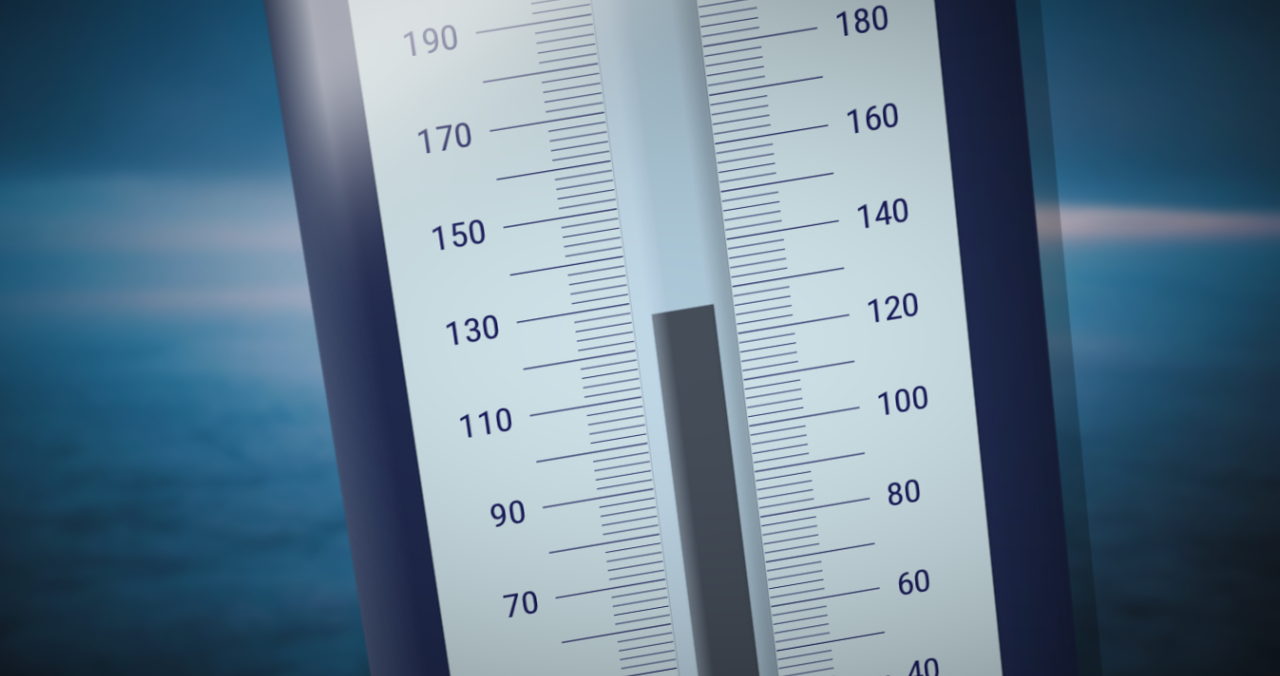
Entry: mmHg 127
